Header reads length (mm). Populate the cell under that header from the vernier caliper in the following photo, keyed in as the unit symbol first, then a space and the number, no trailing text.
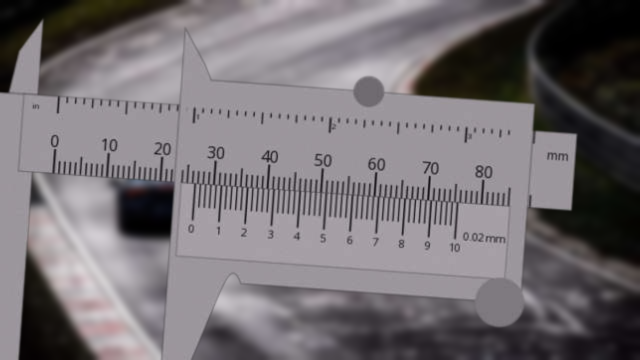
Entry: mm 26.5
